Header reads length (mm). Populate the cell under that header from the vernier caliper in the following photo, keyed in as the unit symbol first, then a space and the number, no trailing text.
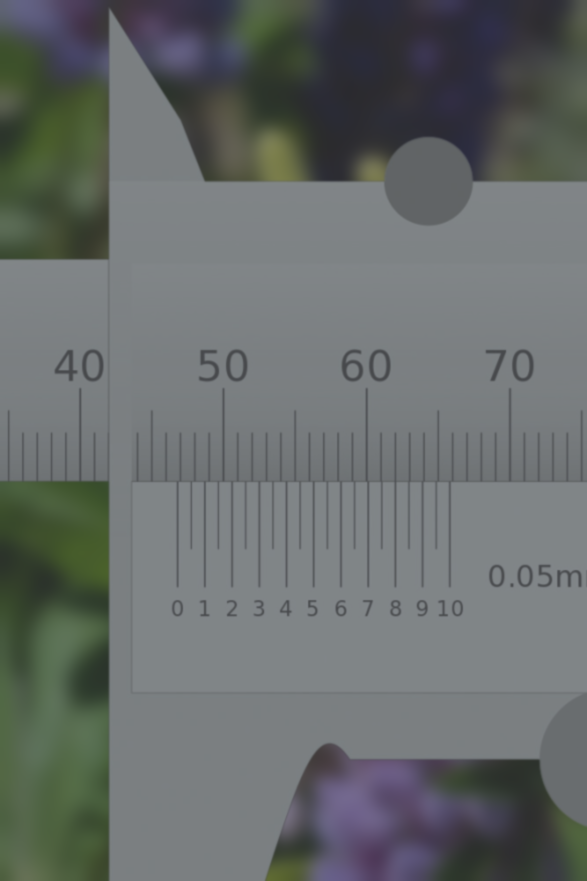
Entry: mm 46.8
